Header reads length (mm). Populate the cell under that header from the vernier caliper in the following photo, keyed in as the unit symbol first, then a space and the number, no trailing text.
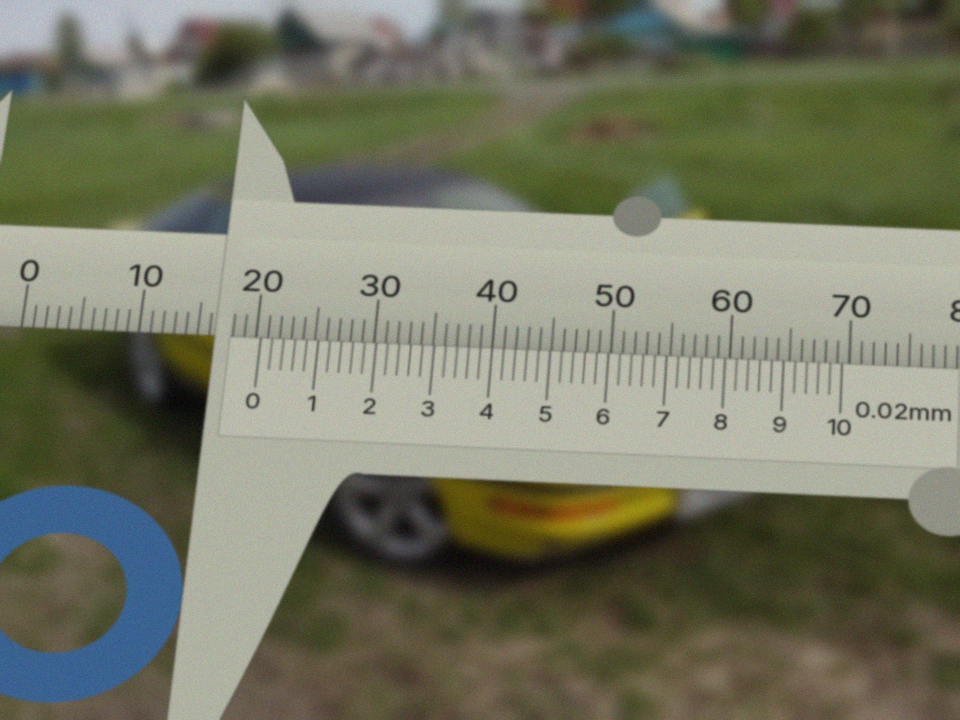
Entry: mm 20.4
